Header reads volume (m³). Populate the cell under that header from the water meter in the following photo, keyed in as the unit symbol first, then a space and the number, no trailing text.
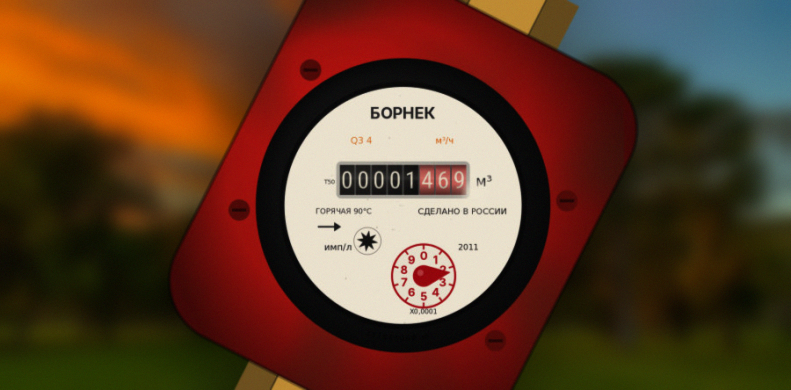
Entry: m³ 1.4692
